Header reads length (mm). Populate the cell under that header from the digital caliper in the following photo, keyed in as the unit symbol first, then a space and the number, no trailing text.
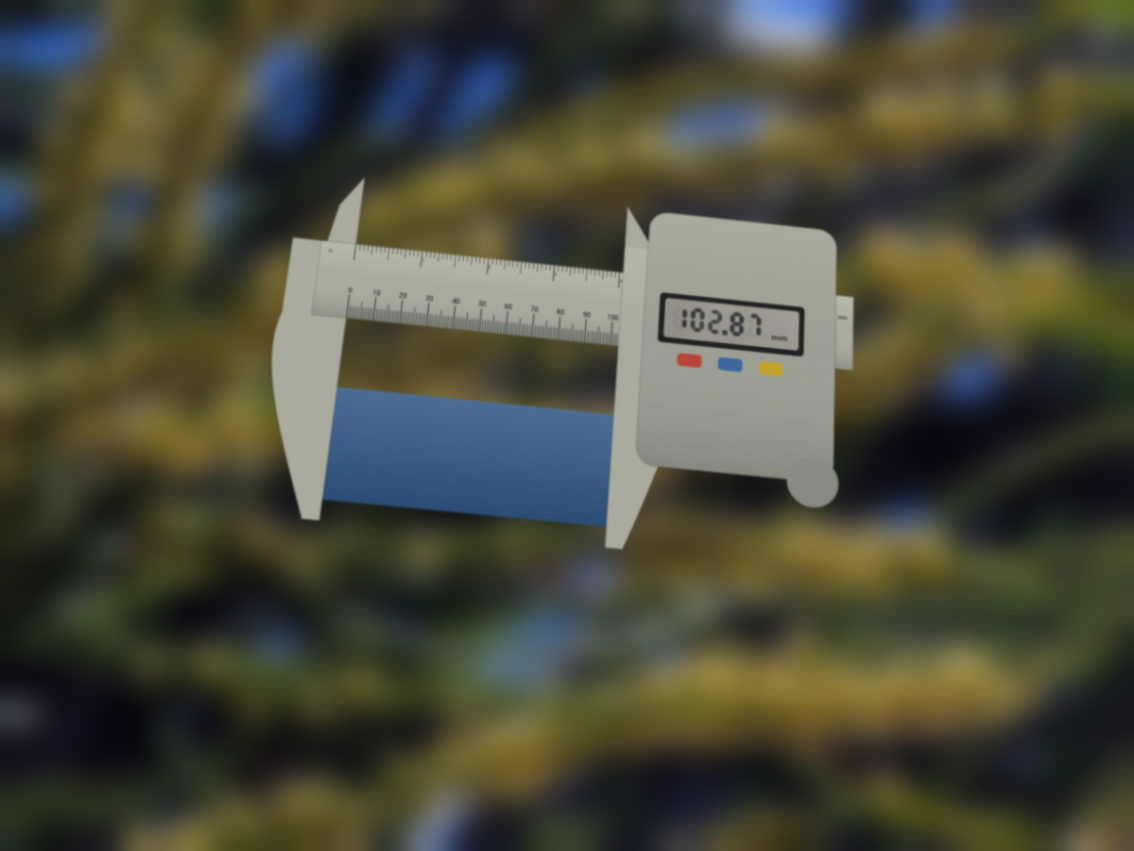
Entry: mm 102.87
